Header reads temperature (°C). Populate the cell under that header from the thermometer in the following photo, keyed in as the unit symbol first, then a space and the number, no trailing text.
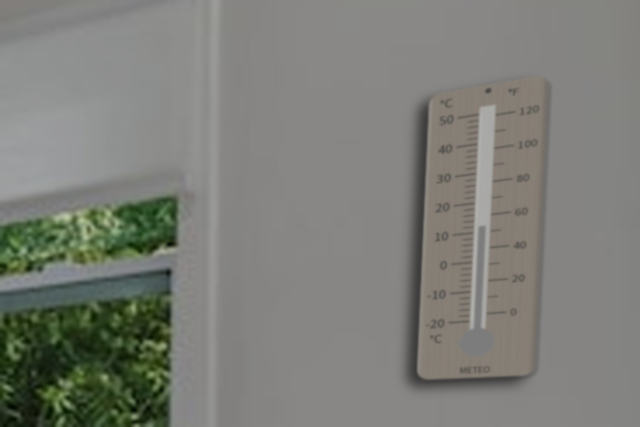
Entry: °C 12
